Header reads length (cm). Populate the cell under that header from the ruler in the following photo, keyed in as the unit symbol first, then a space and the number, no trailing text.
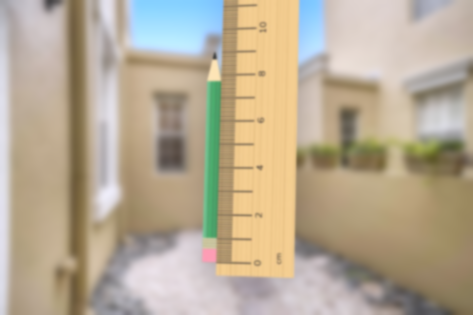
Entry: cm 9
